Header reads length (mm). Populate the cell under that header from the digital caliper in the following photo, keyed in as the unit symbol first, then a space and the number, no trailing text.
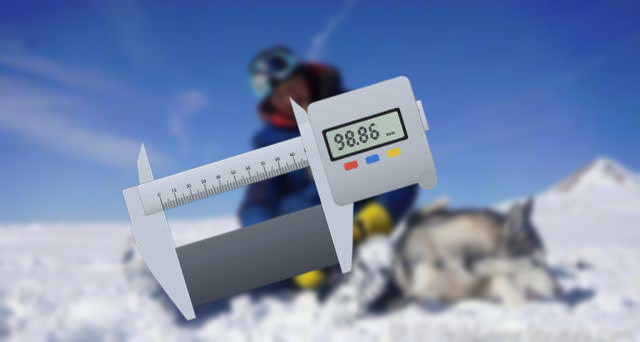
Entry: mm 98.86
